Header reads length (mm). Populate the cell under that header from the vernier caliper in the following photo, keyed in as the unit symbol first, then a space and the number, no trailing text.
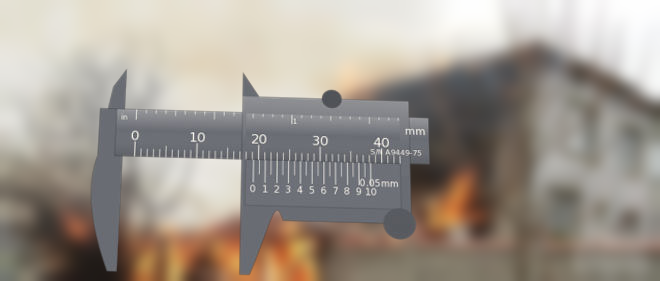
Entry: mm 19.2
